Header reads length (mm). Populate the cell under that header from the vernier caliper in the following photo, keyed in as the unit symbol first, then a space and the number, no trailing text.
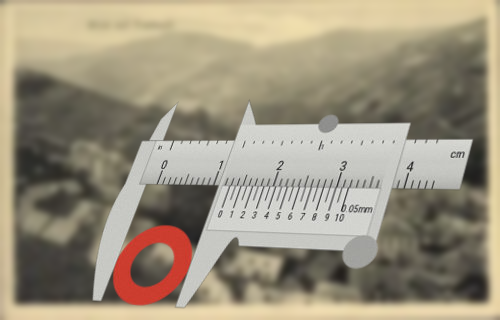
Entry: mm 12.8
